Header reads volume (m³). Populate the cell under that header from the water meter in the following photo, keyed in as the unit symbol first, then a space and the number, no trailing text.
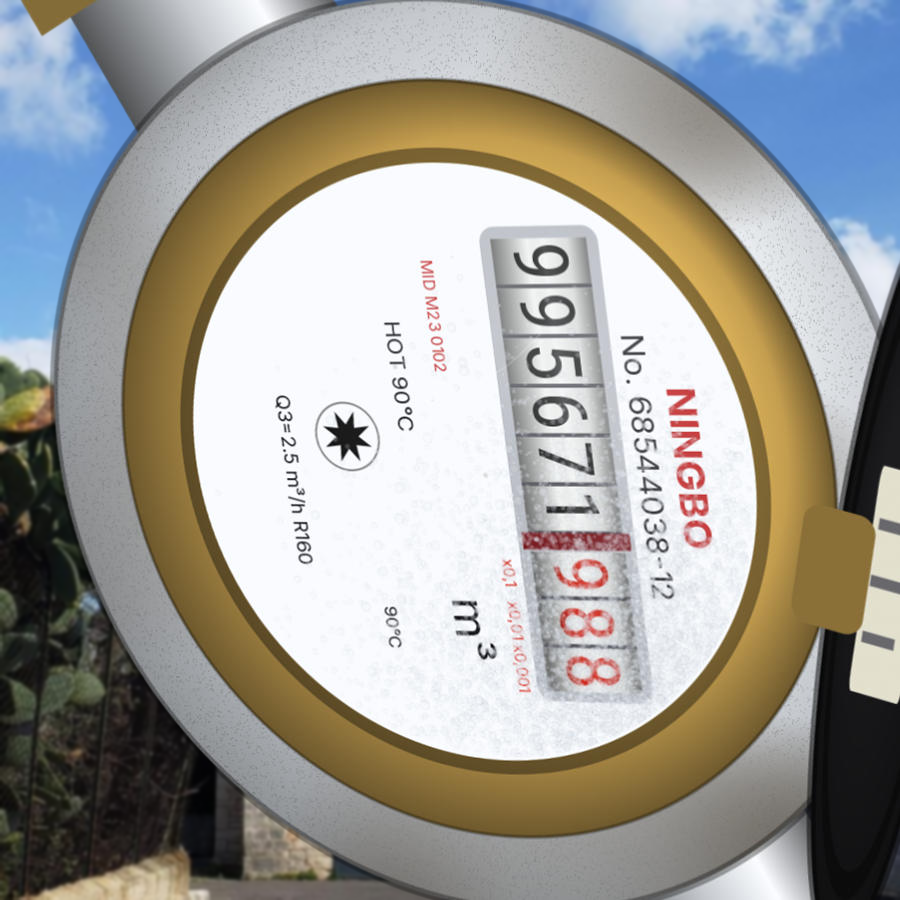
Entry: m³ 995671.988
